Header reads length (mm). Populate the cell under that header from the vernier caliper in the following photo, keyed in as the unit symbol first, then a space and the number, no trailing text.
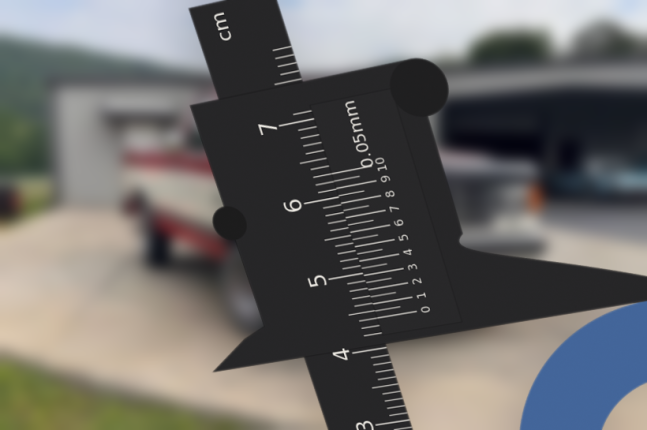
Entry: mm 44.0
